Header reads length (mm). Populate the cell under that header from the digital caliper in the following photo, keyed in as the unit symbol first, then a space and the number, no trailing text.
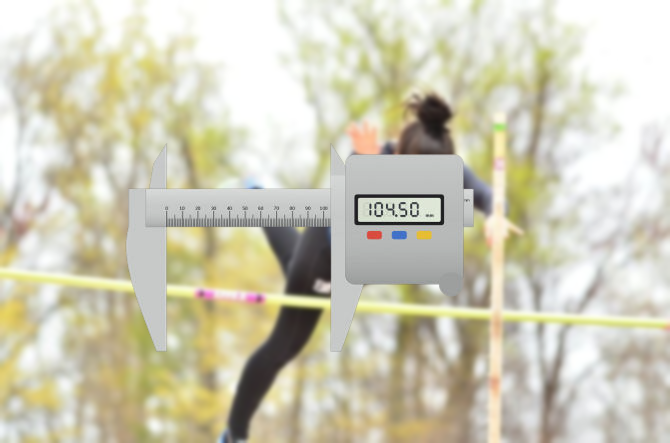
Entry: mm 104.50
